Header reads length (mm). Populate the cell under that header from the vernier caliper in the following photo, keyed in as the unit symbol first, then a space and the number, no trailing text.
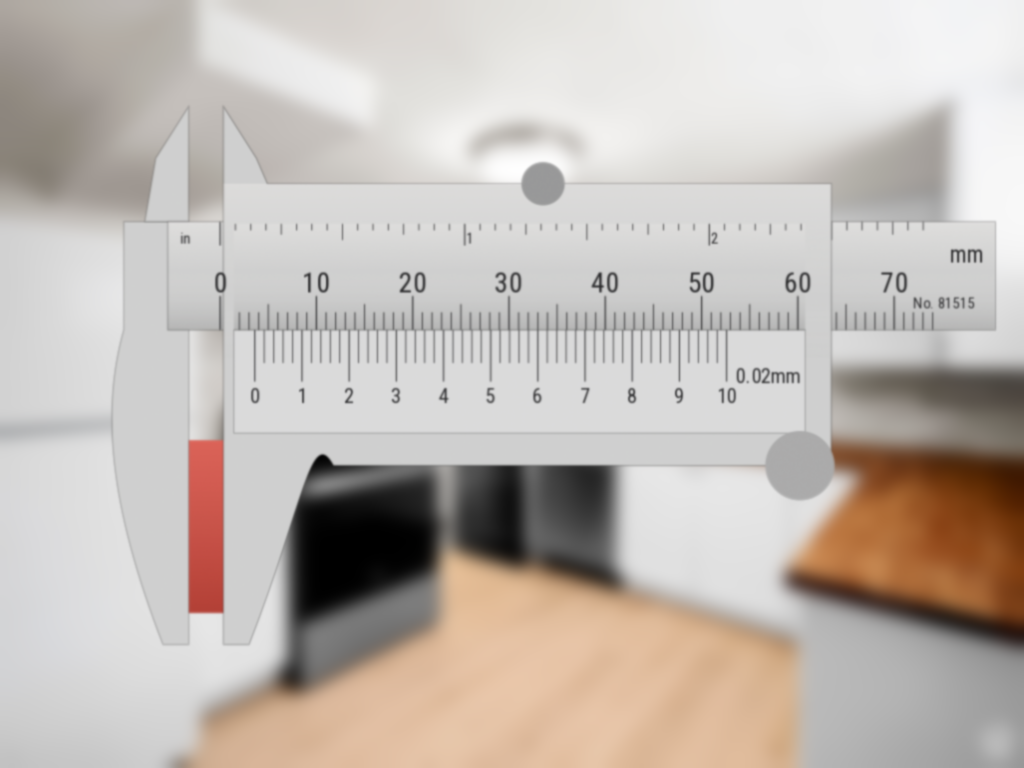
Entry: mm 3.6
